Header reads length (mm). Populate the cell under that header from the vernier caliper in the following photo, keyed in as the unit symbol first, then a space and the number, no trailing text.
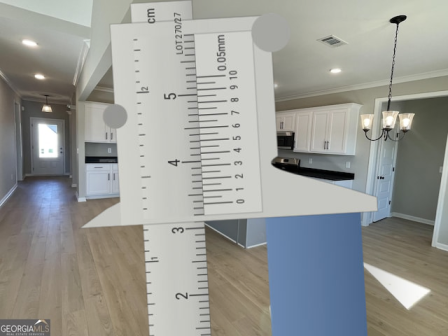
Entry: mm 33.6
